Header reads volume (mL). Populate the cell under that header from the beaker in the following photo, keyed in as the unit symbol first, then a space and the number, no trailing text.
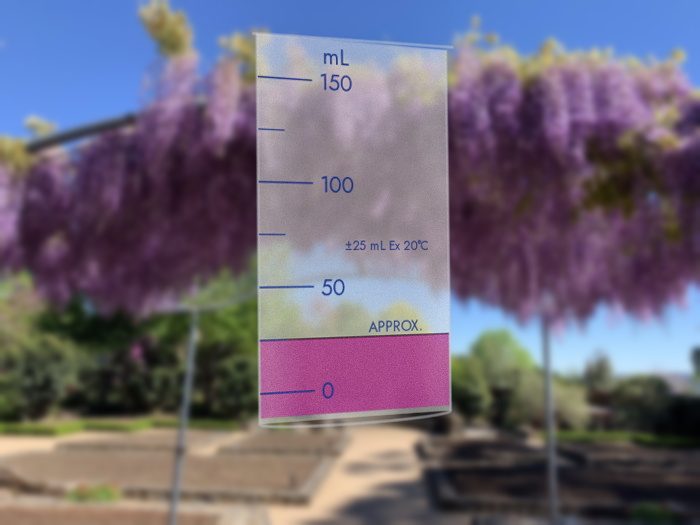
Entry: mL 25
